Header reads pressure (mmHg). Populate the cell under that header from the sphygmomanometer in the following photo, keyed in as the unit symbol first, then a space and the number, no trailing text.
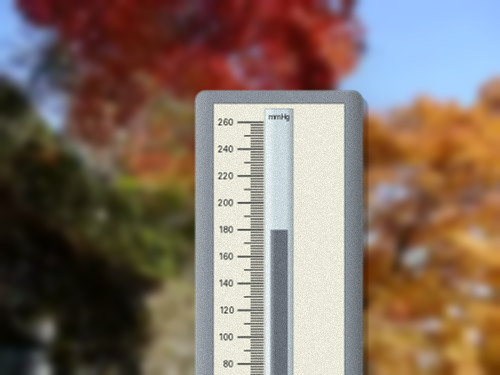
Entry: mmHg 180
